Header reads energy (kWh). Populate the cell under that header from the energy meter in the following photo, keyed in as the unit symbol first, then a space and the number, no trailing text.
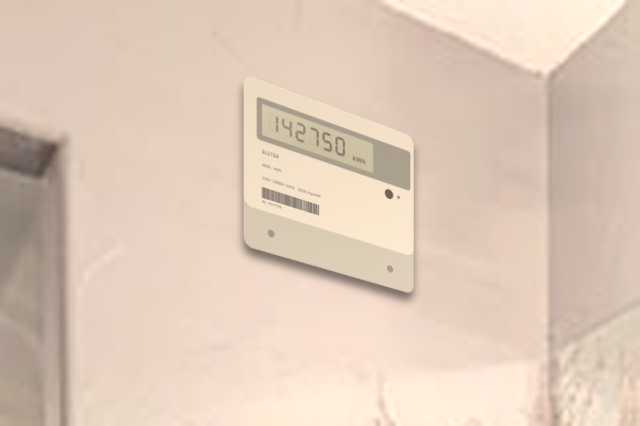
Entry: kWh 142750
